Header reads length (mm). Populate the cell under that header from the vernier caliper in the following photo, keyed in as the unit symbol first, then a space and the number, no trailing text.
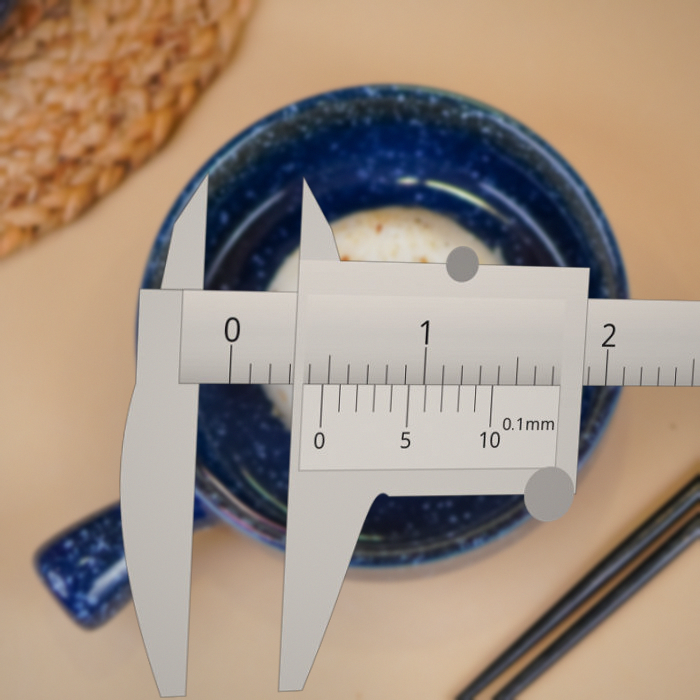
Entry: mm 4.7
